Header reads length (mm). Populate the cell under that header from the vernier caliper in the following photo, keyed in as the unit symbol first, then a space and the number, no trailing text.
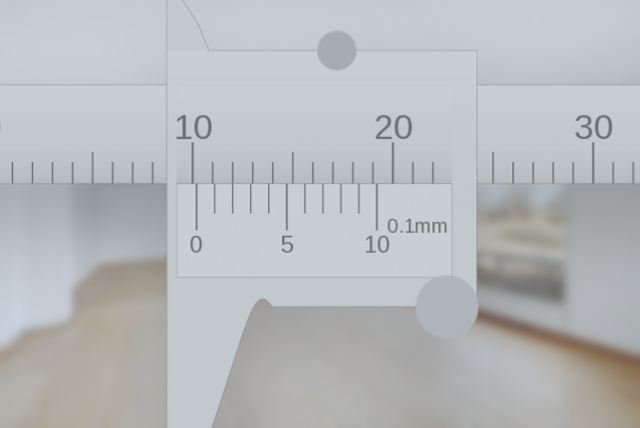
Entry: mm 10.2
